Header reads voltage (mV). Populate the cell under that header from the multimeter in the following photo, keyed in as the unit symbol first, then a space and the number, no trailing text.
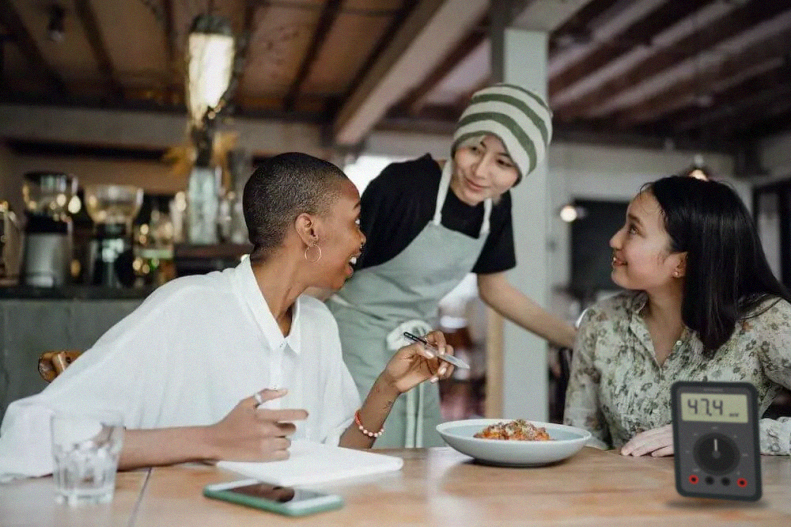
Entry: mV 47.4
